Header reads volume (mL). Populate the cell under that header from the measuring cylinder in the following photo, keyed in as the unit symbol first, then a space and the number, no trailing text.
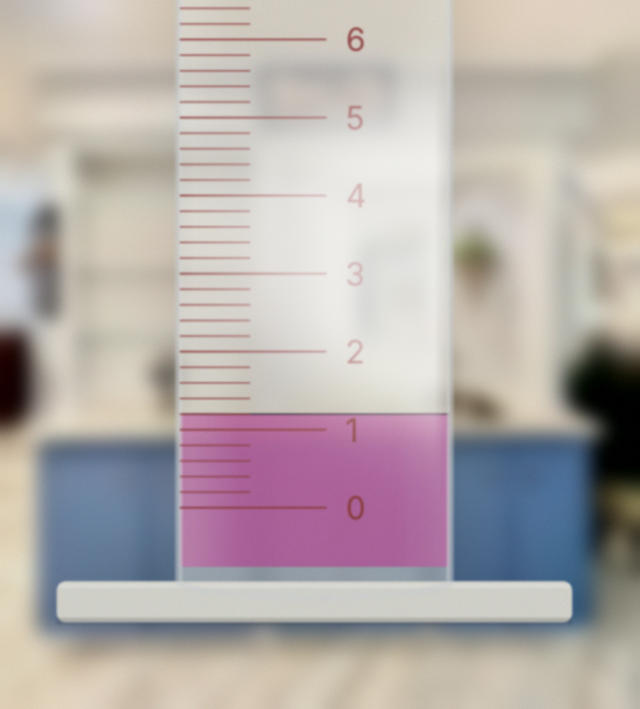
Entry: mL 1.2
